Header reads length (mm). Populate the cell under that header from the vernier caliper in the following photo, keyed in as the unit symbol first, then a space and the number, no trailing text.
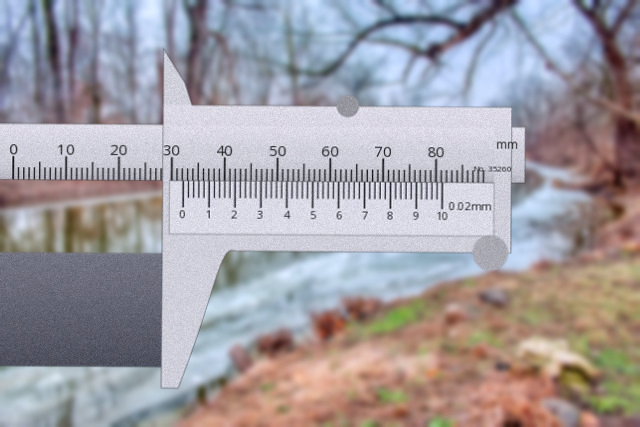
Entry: mm 32.2
